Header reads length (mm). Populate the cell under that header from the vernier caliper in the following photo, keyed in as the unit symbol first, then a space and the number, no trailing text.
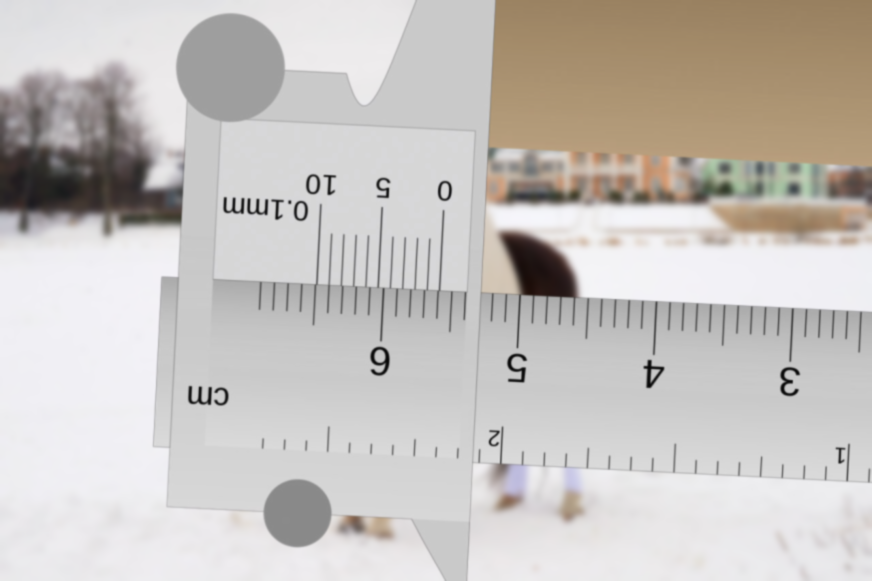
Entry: mm 55.9
